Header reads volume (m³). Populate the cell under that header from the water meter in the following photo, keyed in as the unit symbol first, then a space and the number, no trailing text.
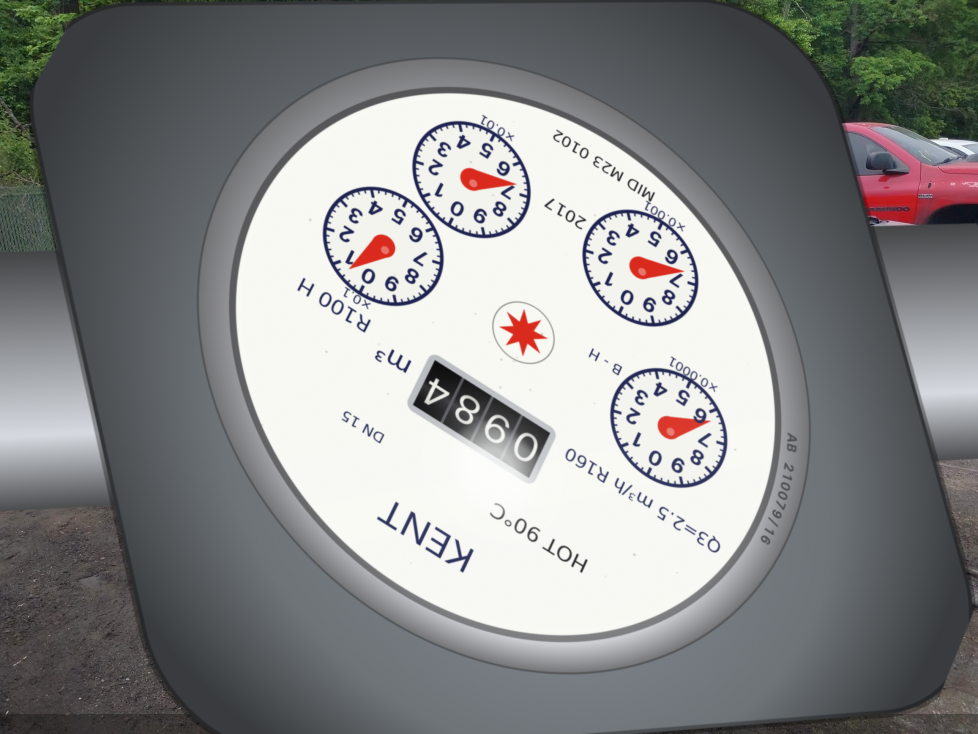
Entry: m³ 984.0666
